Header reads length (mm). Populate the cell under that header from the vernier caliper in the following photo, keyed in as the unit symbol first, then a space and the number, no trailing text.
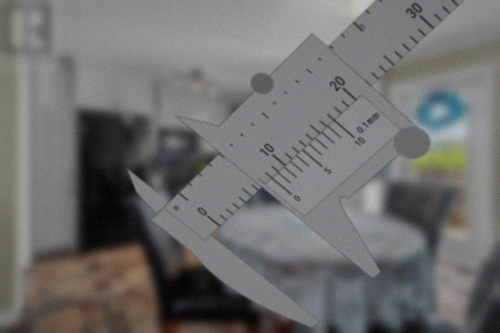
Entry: mm 8.0
